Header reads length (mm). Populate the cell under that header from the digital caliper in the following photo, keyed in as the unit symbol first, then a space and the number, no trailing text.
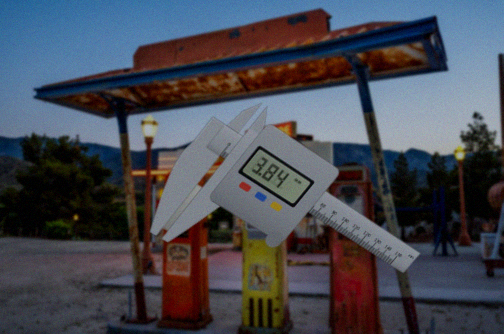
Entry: mm 3.84
